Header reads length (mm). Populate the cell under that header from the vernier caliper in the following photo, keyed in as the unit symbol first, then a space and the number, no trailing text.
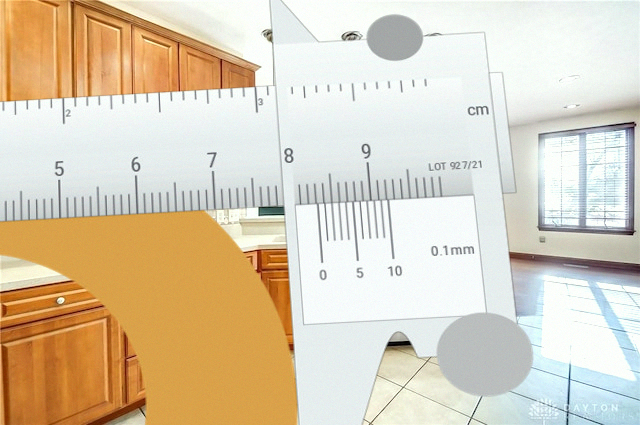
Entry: mm 83.2
